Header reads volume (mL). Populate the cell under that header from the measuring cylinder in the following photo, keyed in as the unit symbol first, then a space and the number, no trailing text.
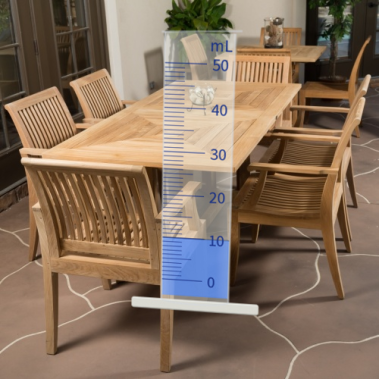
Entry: mL 10
